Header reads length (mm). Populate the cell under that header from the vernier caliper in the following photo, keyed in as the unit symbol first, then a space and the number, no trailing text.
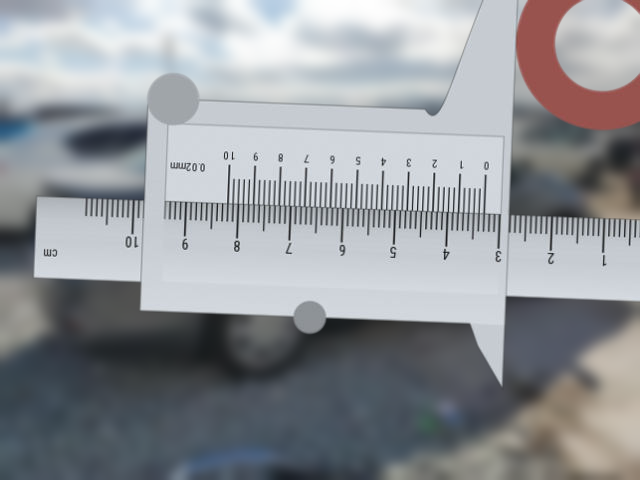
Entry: mm 33.0
